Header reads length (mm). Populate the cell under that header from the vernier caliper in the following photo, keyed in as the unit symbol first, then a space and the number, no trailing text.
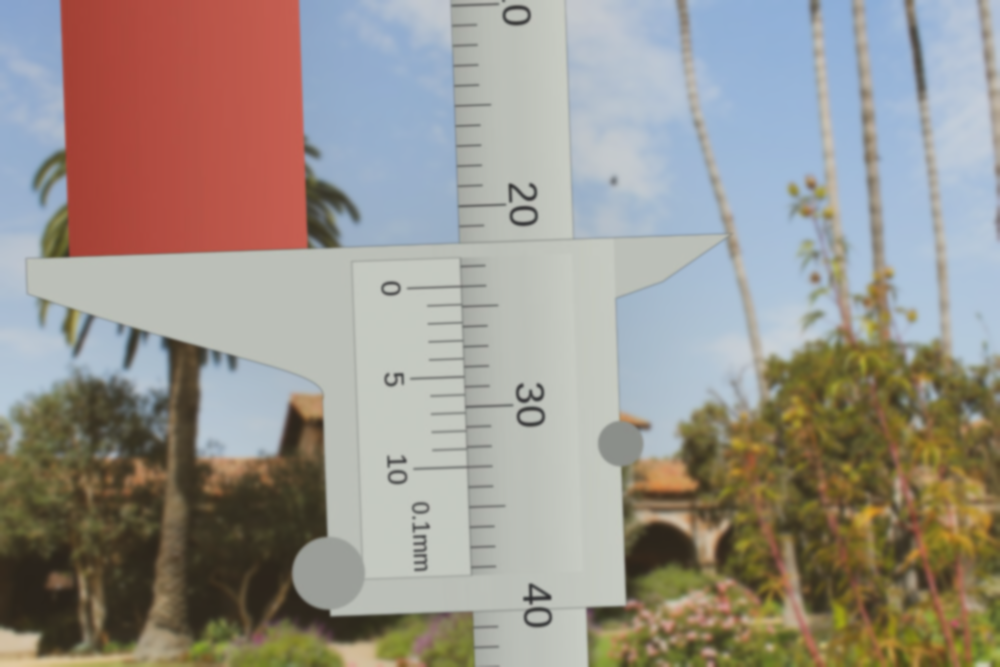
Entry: mm 24.0
